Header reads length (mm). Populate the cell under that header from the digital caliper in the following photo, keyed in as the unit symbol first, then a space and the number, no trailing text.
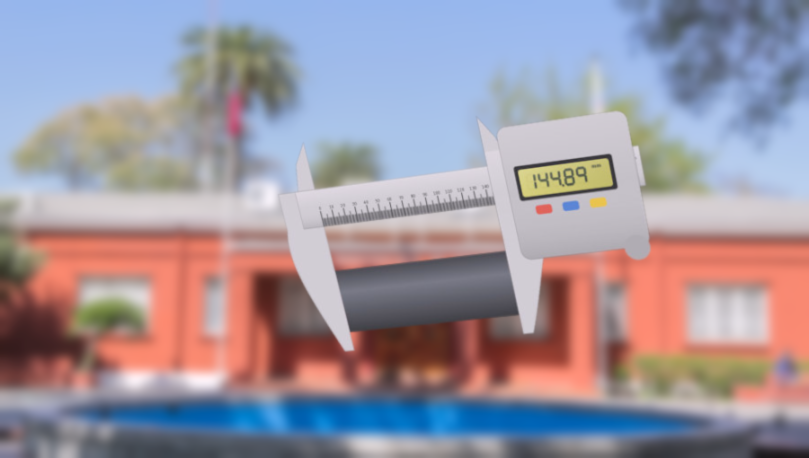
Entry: mm 144.89
